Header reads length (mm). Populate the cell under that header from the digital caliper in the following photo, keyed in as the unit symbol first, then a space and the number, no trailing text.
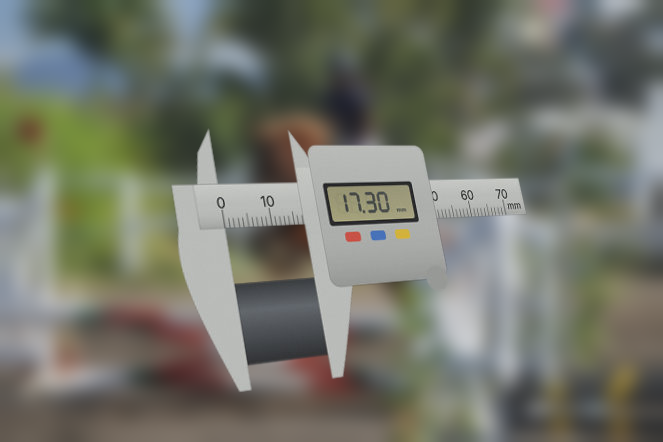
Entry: mm 17.30
